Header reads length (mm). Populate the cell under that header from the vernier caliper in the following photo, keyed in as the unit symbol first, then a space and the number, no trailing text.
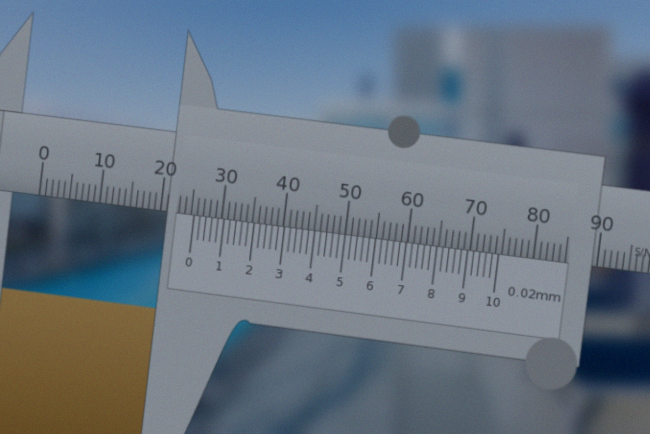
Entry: mm 25.5
